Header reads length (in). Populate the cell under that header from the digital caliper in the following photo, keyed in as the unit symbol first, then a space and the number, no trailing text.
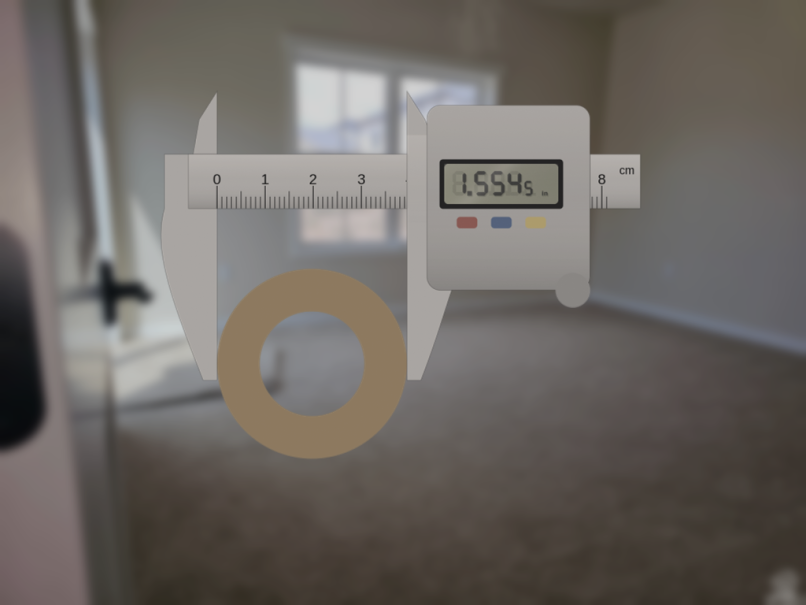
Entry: in 1.5545
